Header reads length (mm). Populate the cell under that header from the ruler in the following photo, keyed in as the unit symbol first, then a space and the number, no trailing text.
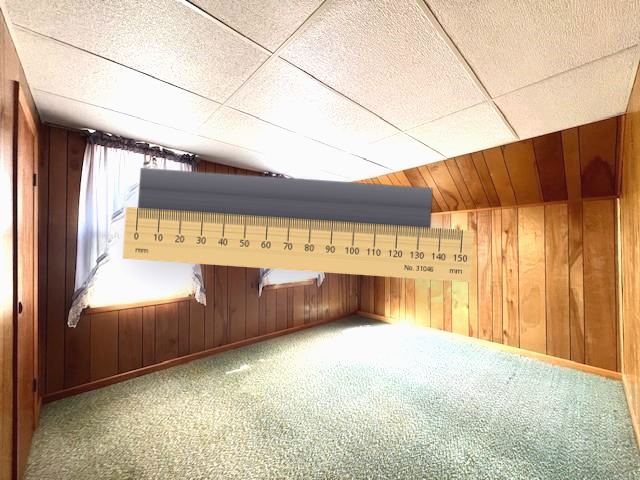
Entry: mm 135
